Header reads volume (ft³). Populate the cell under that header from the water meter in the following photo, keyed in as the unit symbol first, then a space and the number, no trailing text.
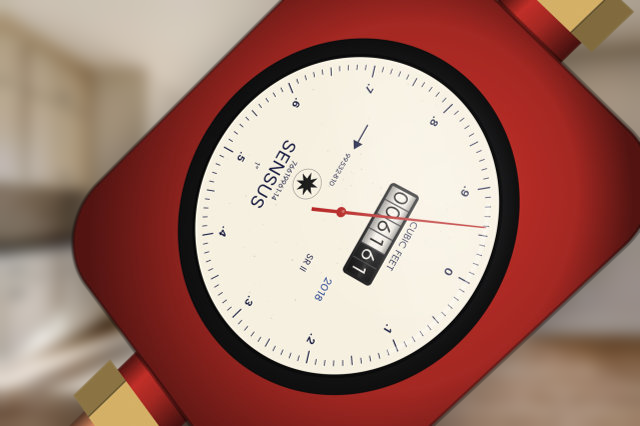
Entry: ft³ 6160.94
